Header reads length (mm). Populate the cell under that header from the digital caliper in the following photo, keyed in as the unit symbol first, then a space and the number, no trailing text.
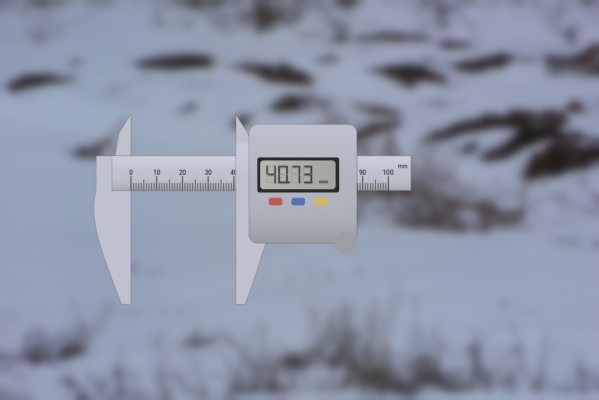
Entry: mm 40.73
